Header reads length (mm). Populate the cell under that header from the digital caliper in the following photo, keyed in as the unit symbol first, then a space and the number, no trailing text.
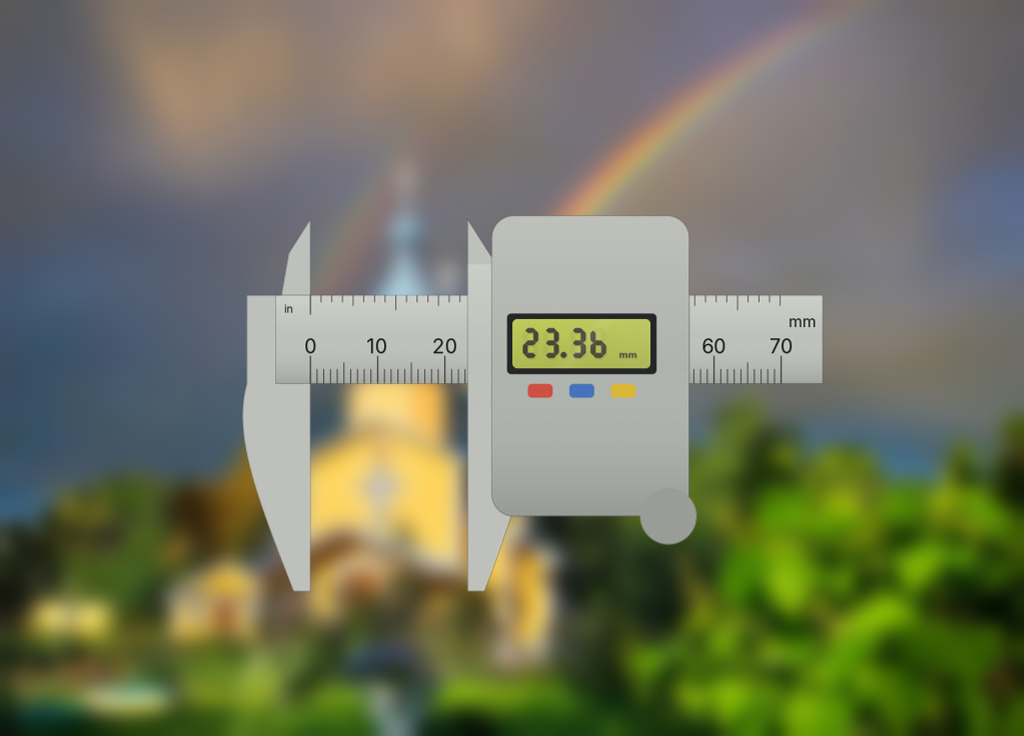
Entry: mm 23.36
